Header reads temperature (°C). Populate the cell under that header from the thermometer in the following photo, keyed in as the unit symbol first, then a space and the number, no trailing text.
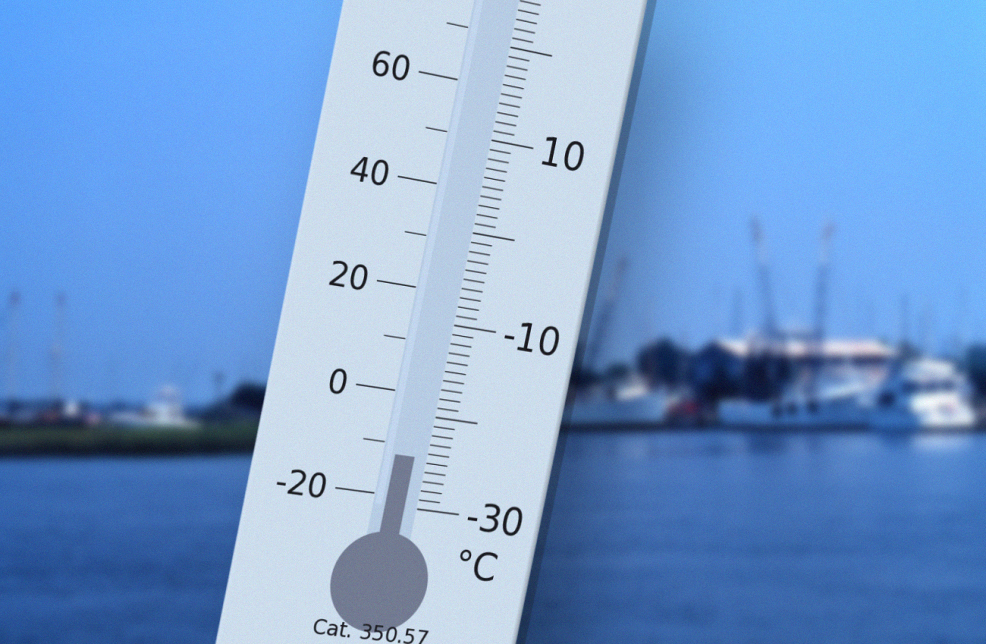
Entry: °C -24.5
